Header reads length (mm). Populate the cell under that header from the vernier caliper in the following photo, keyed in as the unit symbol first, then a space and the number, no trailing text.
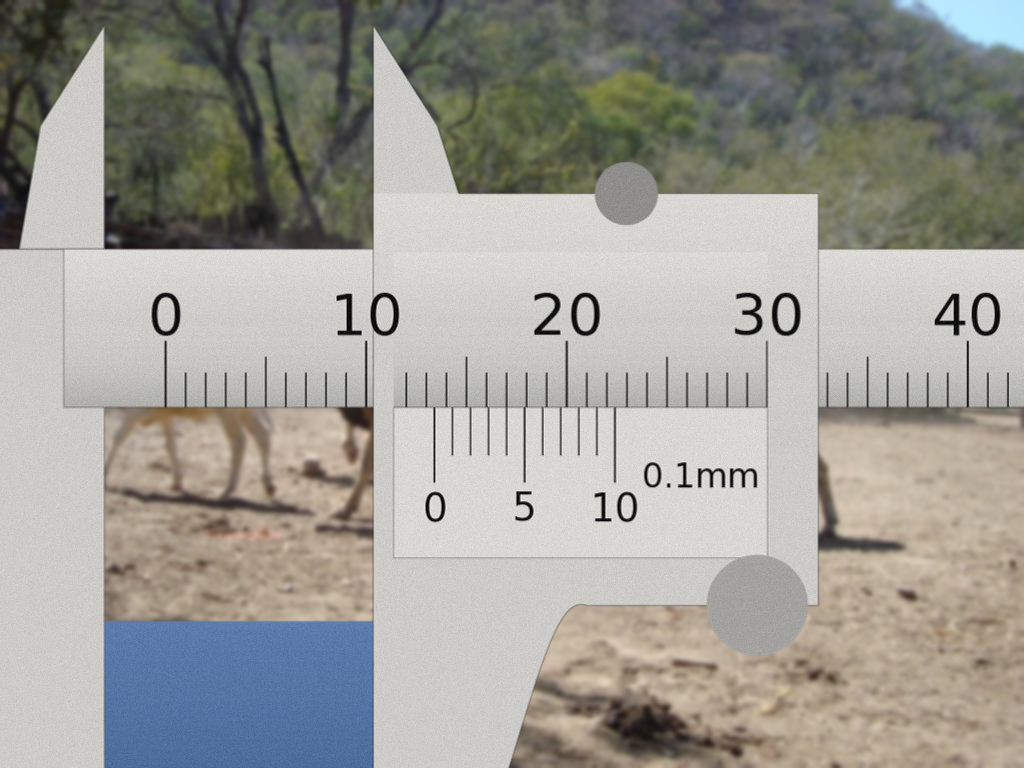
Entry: mm 13.4
